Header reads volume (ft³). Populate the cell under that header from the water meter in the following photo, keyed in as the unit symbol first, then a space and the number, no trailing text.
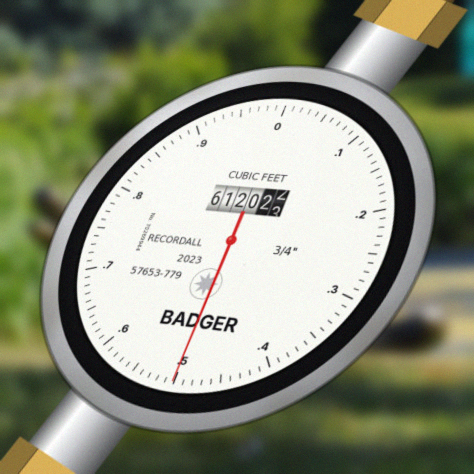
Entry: ft³ 612022.50
